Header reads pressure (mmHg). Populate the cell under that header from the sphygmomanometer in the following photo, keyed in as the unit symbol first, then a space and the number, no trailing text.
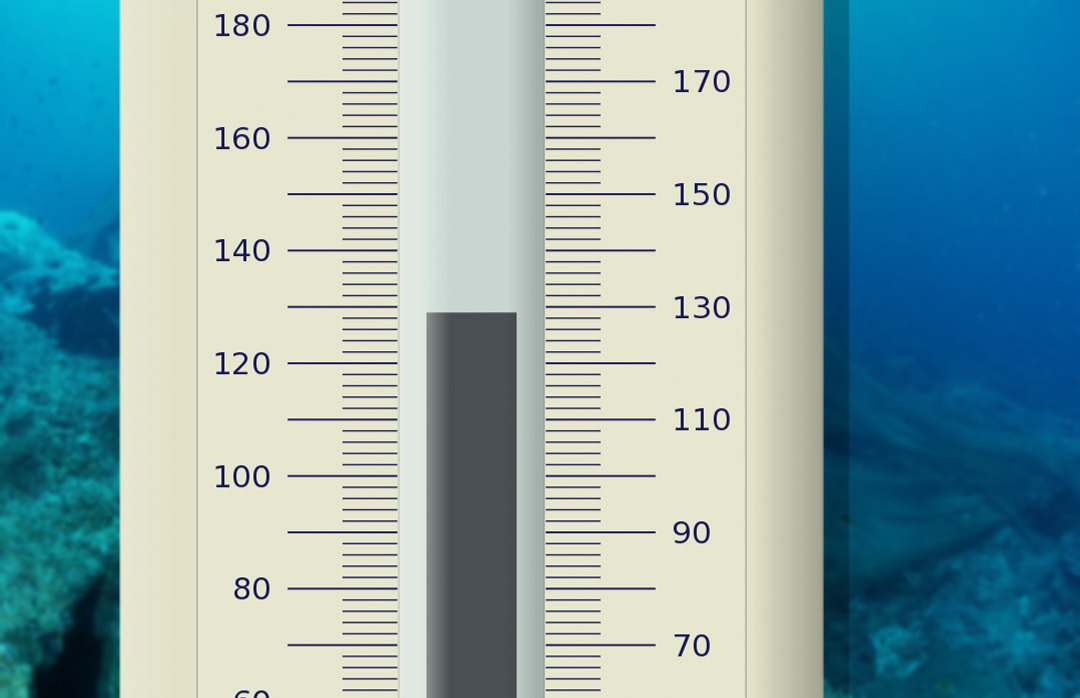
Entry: mmHg 129
